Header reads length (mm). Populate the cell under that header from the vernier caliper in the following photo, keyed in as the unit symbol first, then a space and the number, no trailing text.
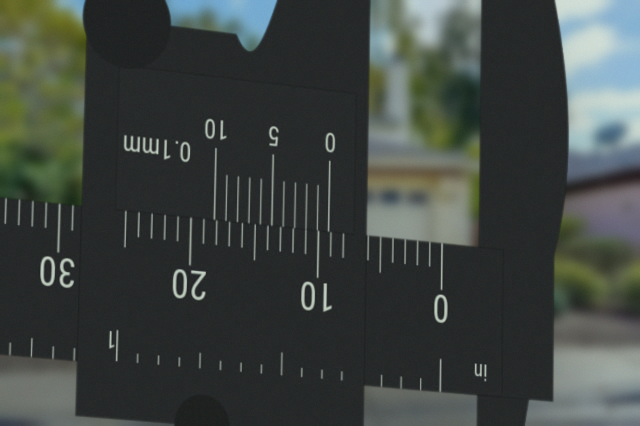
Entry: mm 9.2
